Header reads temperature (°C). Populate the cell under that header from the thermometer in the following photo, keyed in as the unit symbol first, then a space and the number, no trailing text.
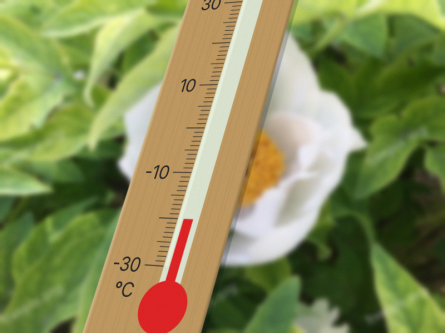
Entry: °C -20
